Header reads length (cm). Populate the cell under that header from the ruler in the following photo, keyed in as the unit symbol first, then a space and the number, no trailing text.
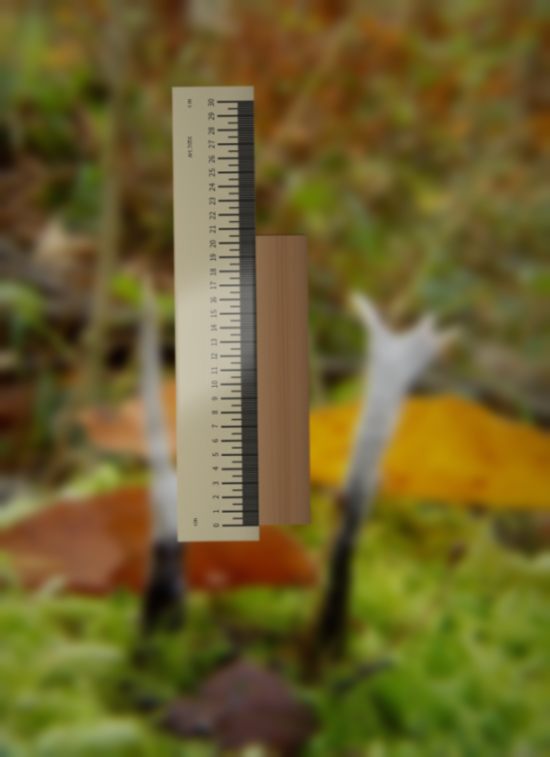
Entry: cm 20.5
